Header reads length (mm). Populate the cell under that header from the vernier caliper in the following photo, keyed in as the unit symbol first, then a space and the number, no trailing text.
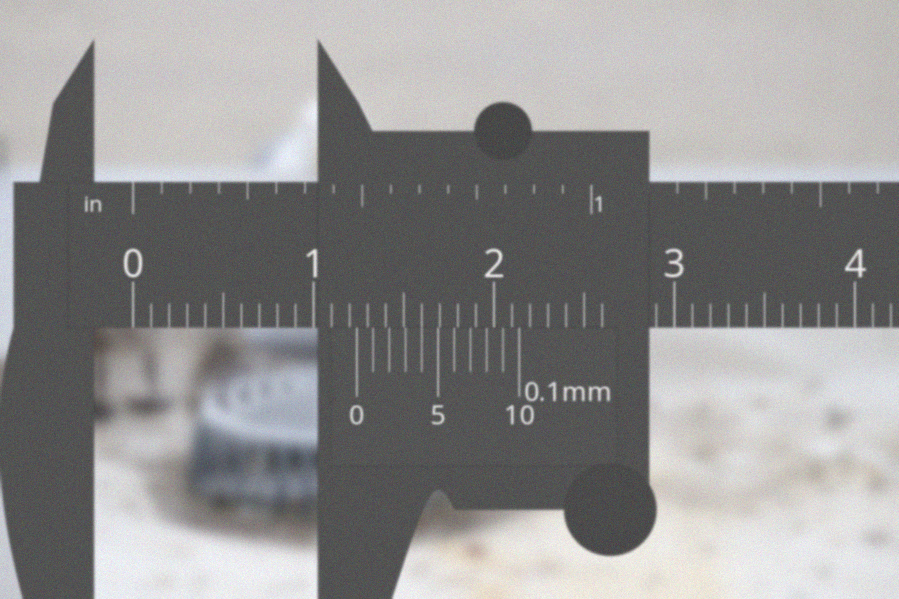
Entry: mm 12.4
